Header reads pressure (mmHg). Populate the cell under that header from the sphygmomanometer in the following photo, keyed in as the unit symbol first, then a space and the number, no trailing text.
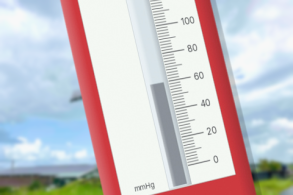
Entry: mmHg 60
